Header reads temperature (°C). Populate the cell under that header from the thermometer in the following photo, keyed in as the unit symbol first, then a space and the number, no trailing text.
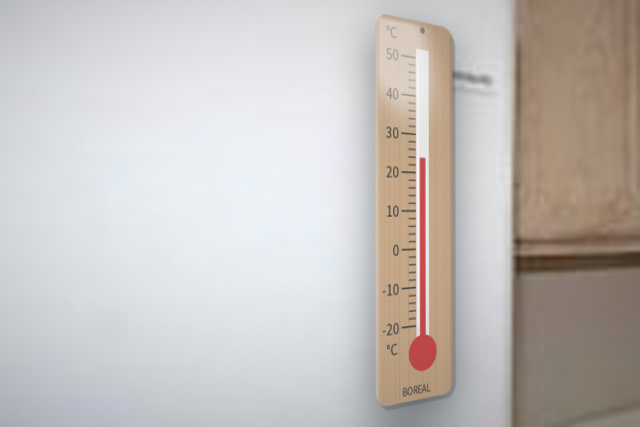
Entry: °C 24
